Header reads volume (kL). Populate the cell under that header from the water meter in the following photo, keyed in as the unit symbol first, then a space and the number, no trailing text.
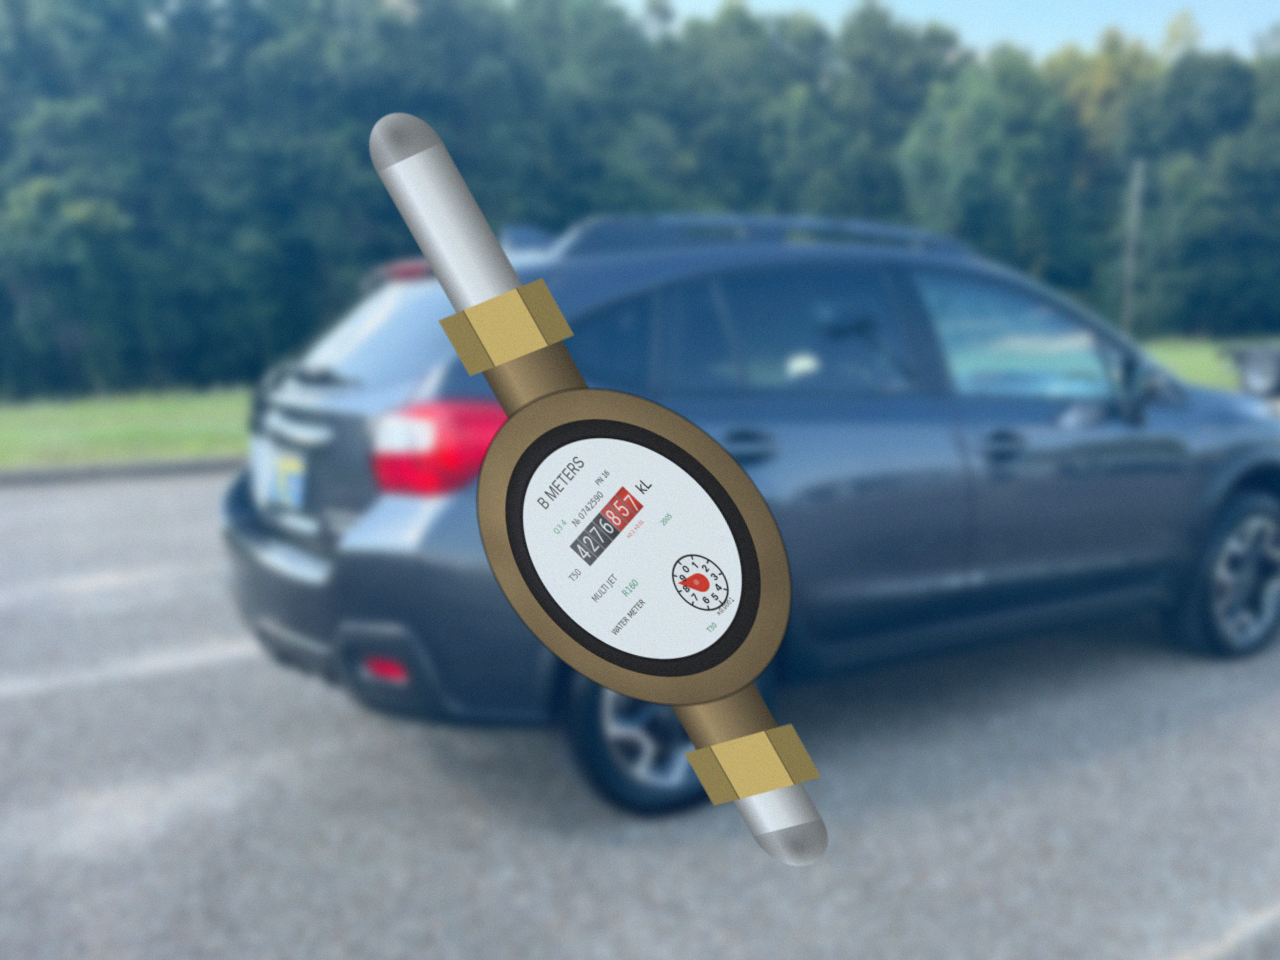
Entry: kL 4276.8568
